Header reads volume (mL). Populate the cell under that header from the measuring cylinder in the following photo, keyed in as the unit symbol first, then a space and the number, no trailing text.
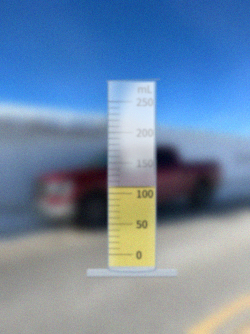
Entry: mL 110
